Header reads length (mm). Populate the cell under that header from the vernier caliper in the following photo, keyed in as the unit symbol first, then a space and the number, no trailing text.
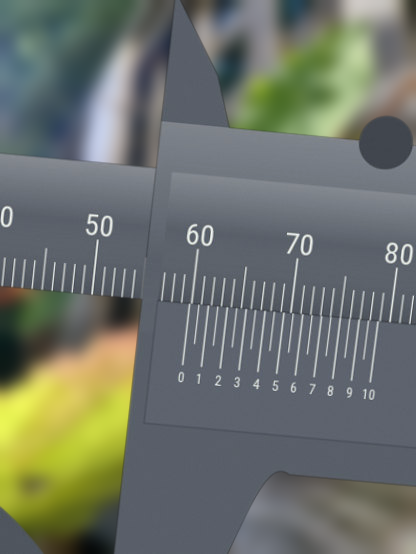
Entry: mm 59.8
